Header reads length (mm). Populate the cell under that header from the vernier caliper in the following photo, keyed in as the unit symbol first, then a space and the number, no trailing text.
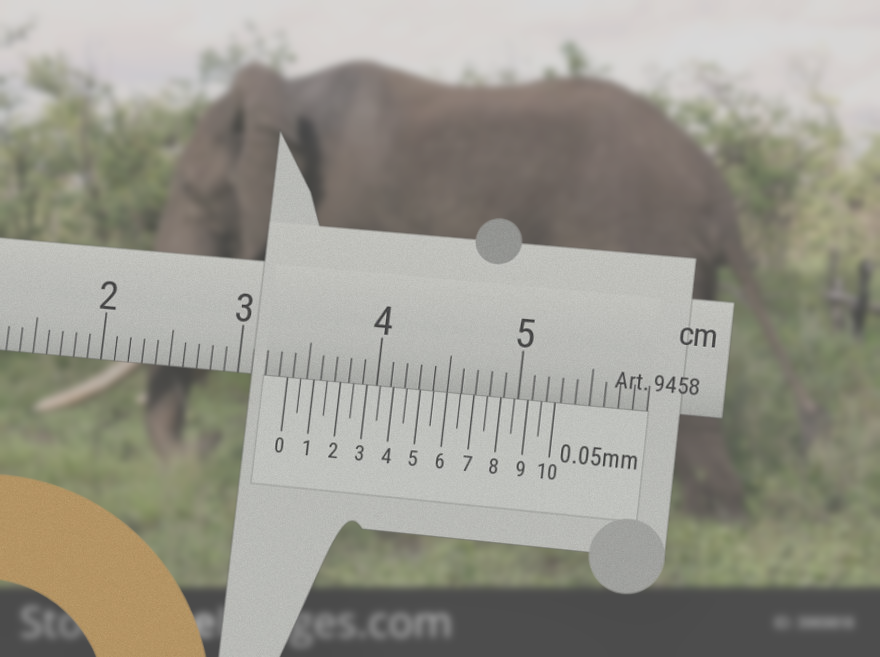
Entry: mm 33.6
